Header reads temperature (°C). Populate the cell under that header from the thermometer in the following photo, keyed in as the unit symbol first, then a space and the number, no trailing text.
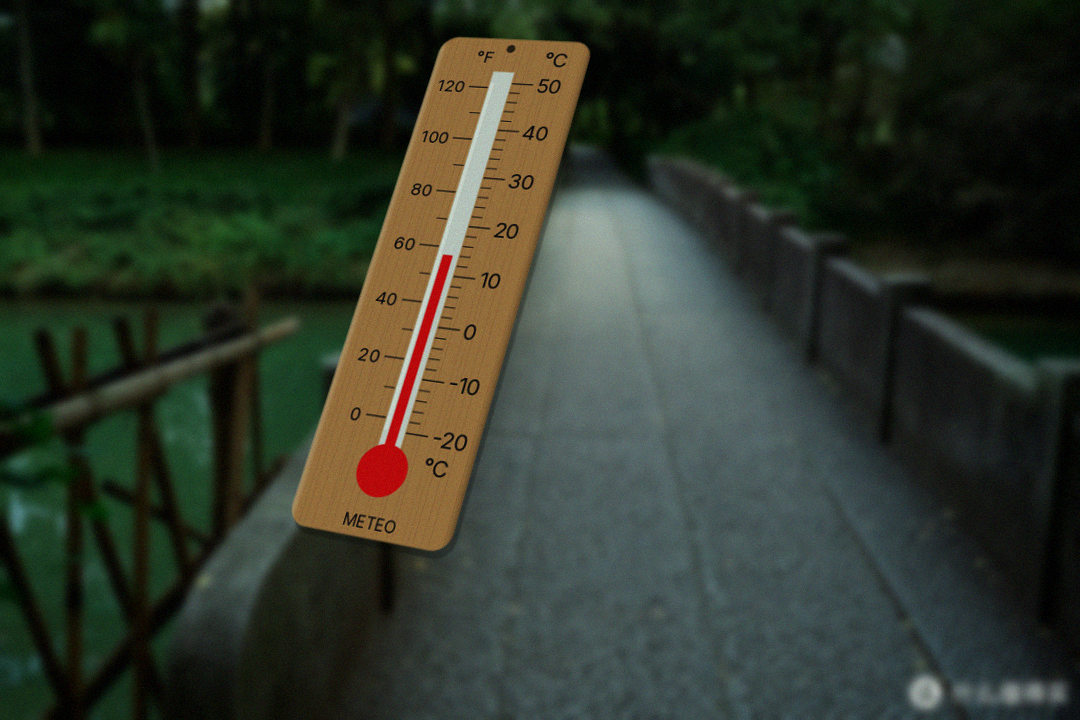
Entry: °C 14
